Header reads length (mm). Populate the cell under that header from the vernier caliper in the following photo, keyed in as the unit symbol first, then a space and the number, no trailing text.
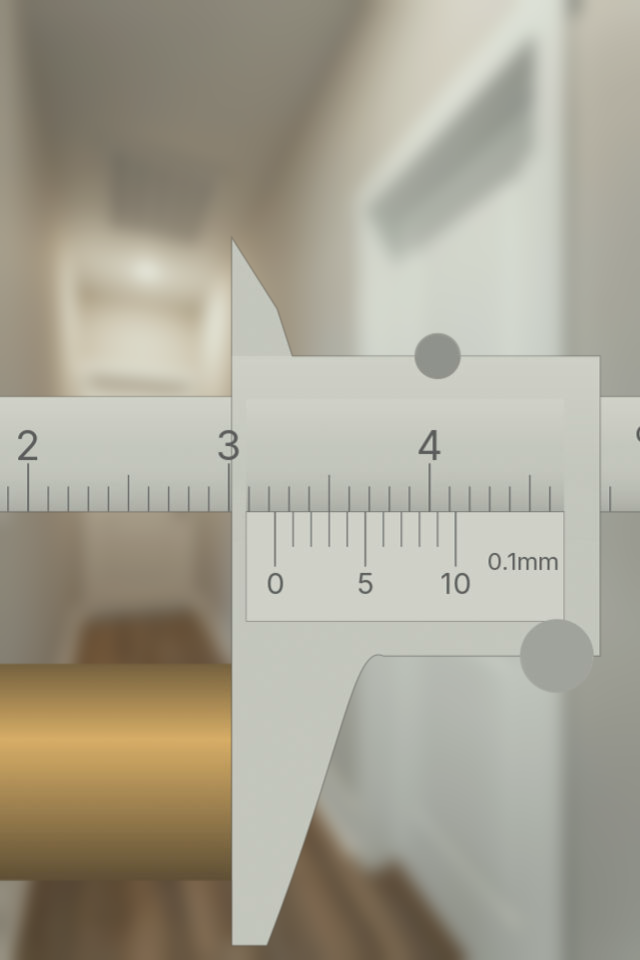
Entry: mm 32.3
